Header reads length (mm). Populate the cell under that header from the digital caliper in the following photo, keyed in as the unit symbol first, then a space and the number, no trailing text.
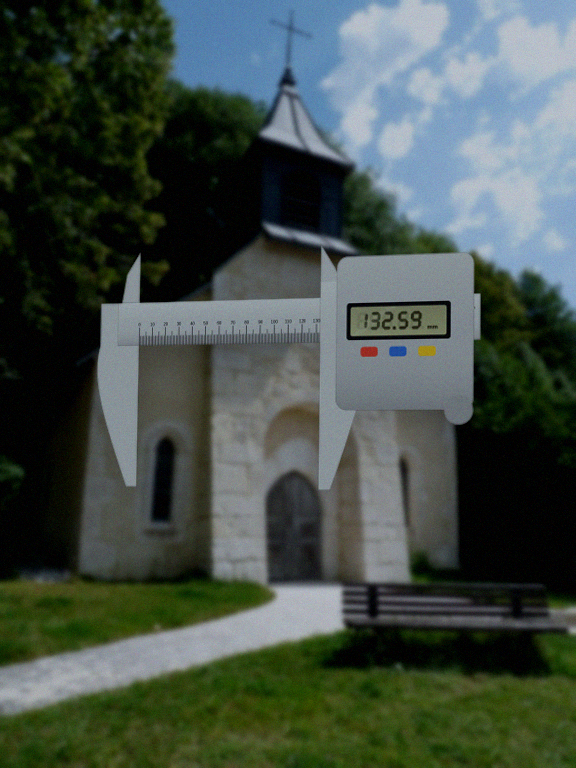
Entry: mm 132.59
